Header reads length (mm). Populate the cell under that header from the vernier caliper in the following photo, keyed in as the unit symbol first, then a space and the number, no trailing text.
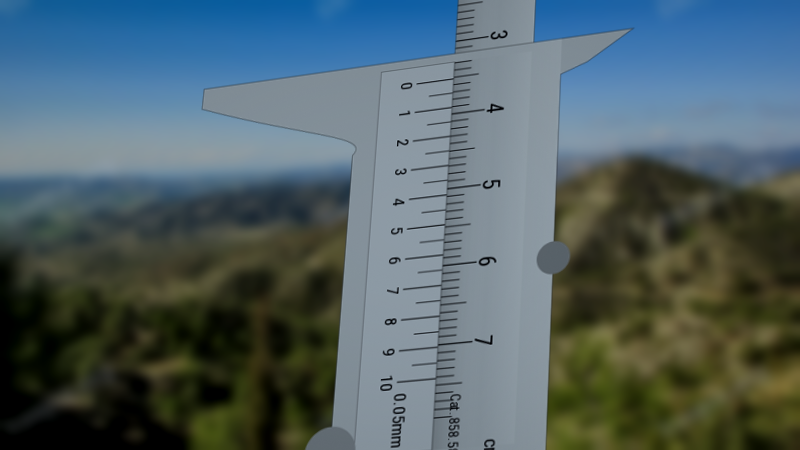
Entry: mm 35.2
